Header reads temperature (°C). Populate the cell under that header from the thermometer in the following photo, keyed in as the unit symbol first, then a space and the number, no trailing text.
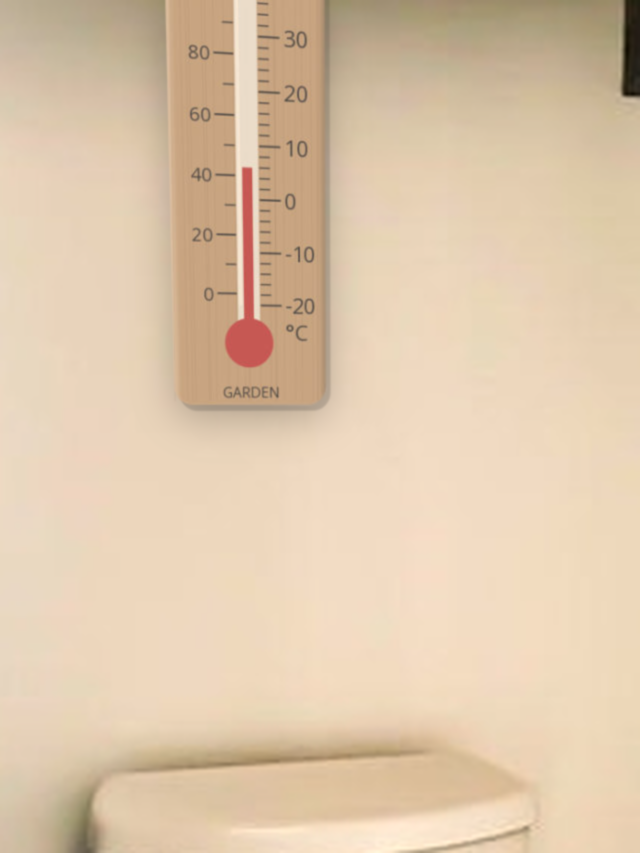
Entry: °C 6
